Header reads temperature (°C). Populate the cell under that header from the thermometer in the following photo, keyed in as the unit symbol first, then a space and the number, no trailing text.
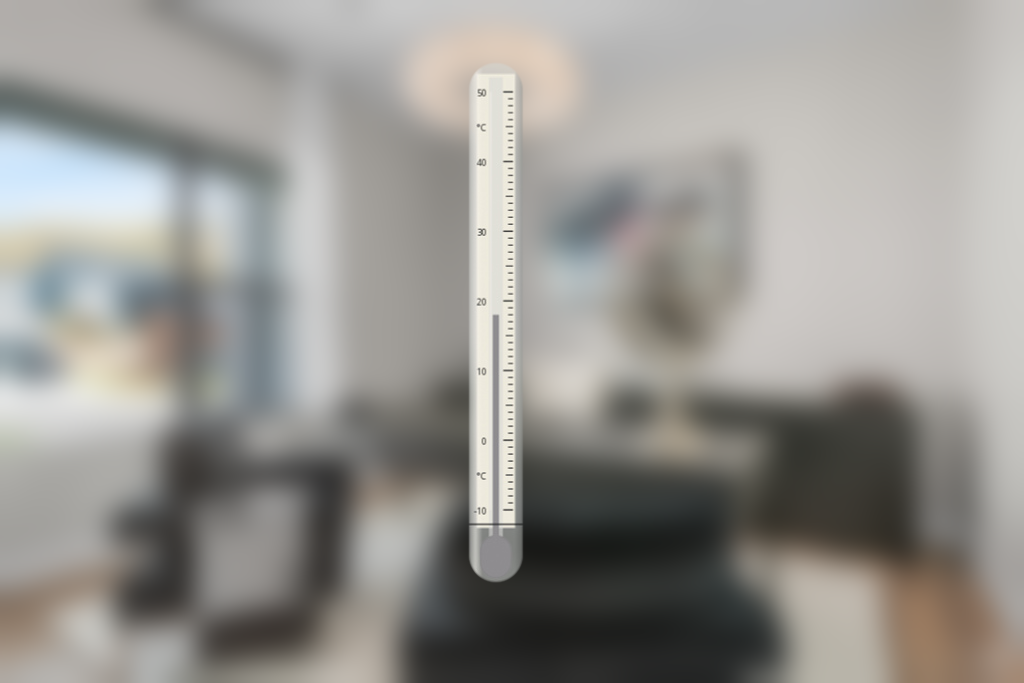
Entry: °C 18
